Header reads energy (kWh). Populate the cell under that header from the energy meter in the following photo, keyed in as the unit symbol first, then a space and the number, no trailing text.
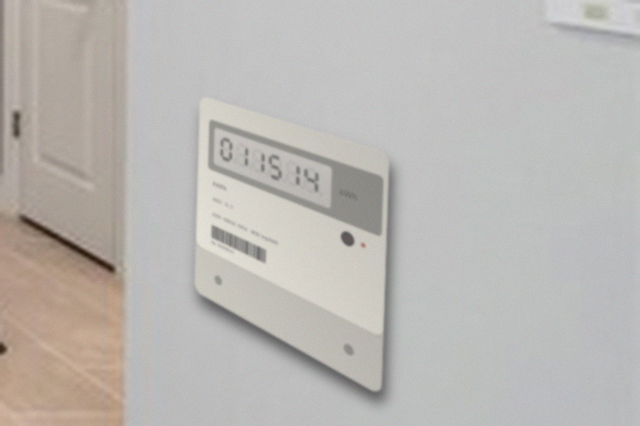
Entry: kWh 11514
